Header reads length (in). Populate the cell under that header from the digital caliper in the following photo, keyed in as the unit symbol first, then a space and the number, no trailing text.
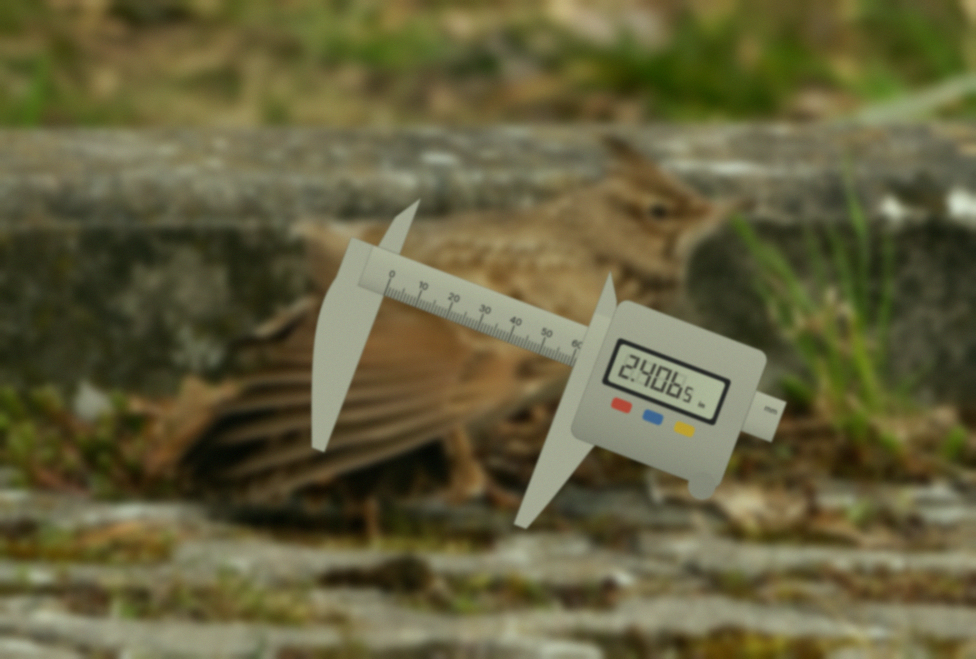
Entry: in 2.4065
